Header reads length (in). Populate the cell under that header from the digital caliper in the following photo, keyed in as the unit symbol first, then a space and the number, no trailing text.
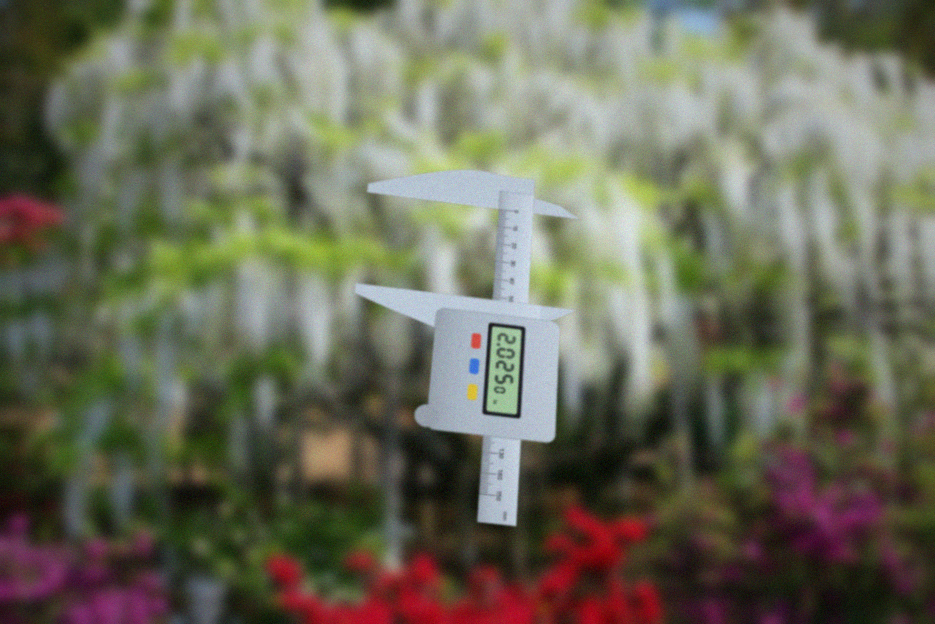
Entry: in 2.0250
